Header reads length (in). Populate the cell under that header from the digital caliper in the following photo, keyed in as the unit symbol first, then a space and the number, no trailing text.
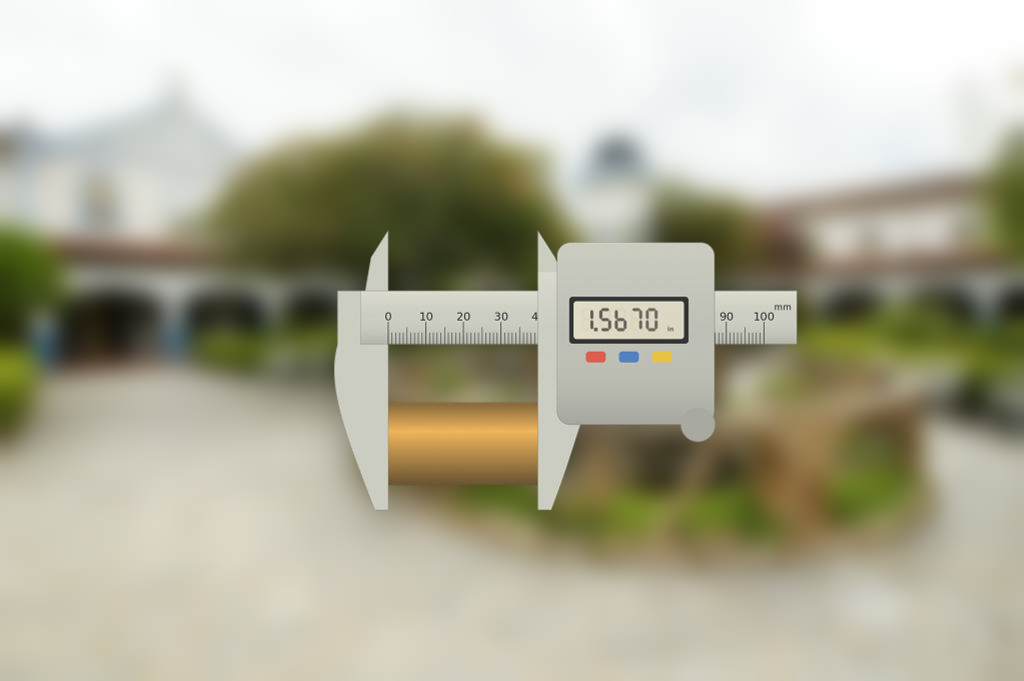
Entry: in 1.5670
